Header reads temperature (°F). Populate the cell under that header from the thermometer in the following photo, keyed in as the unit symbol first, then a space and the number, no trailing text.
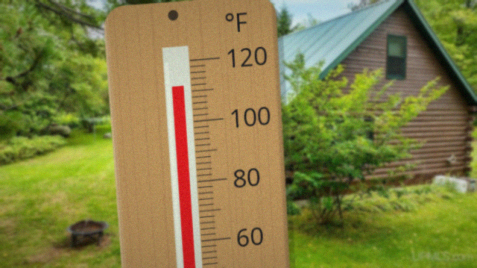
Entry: °F 112
